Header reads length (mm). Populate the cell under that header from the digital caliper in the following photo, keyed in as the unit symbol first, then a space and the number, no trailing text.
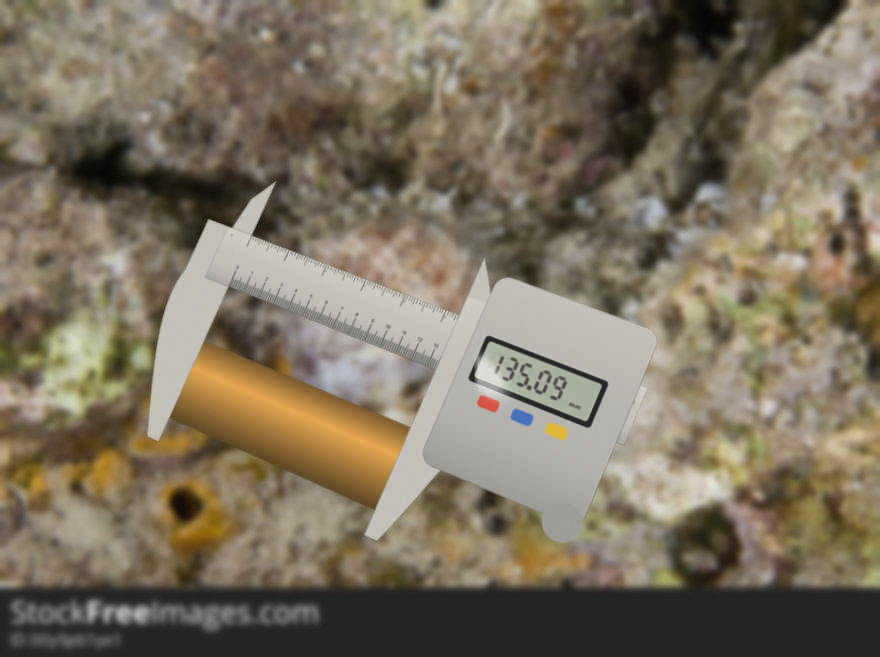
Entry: mm 135.09
